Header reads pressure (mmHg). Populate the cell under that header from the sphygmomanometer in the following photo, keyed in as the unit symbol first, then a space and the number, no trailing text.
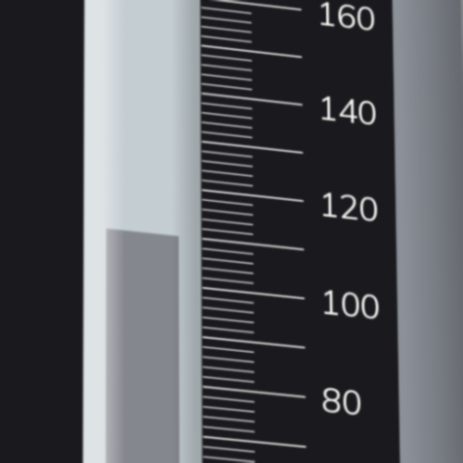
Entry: mmHg 110
